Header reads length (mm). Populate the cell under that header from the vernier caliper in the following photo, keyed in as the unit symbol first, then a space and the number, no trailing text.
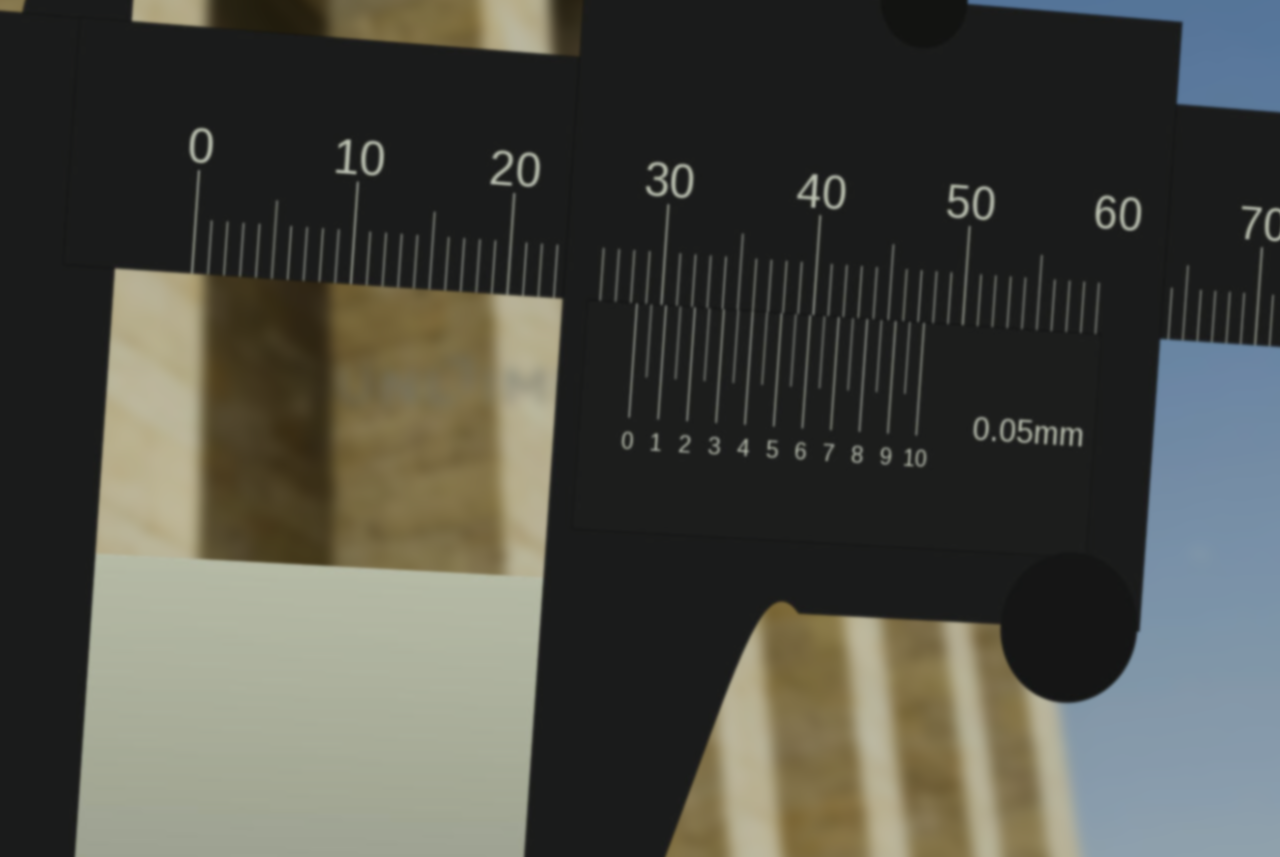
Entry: mm 28.4
